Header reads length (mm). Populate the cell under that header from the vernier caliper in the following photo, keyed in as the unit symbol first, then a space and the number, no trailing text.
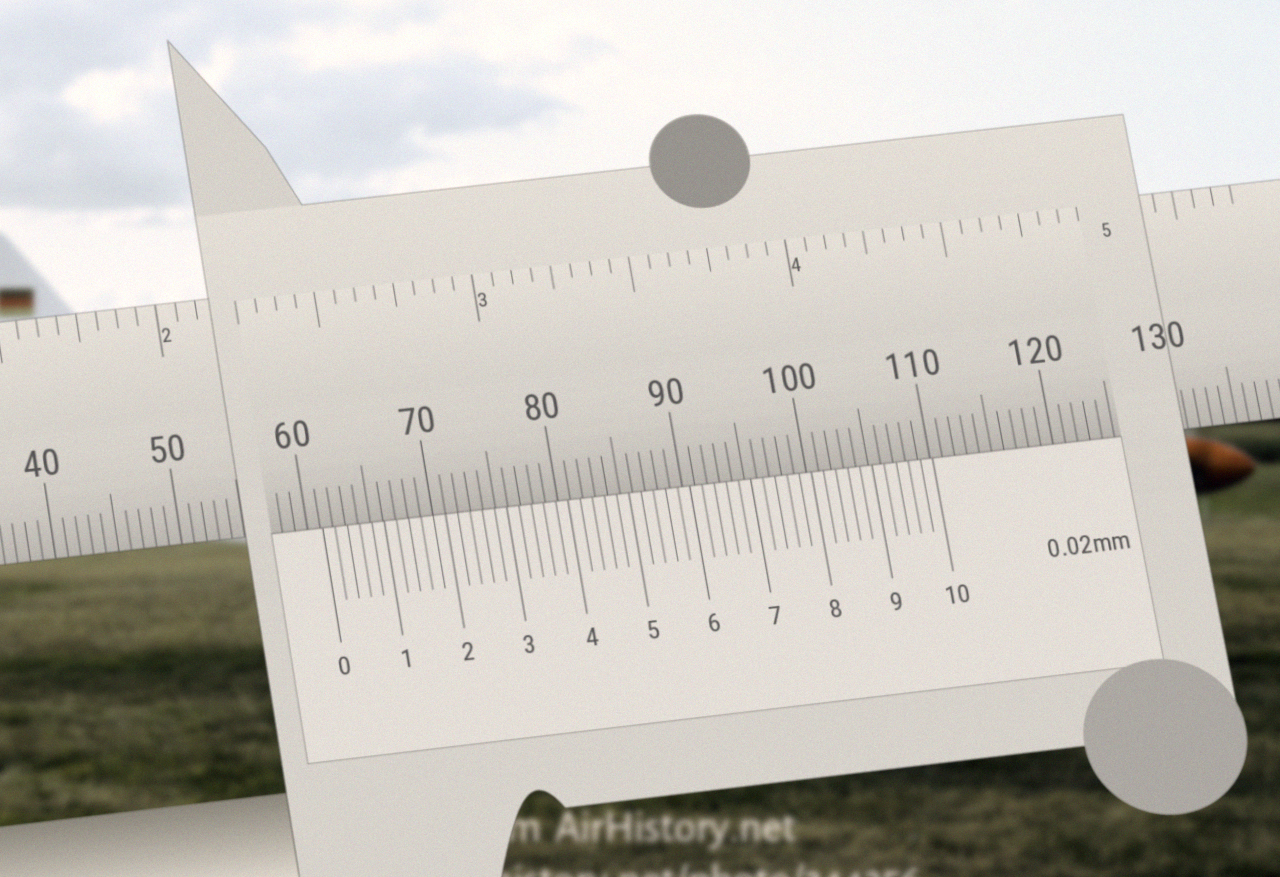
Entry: mm 61.2
